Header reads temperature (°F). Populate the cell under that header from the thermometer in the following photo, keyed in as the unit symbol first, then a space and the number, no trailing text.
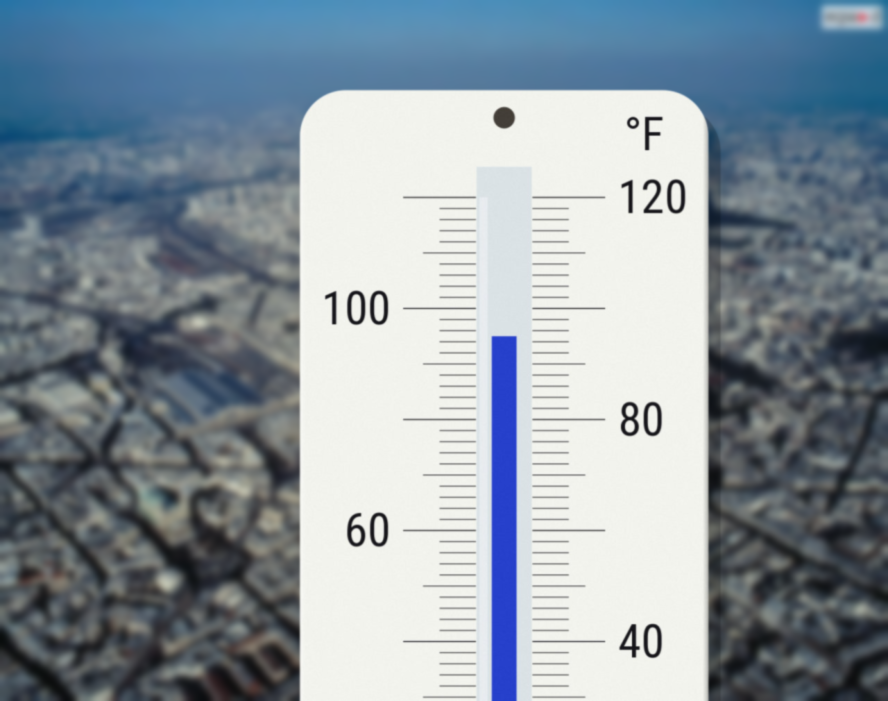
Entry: °F 95
